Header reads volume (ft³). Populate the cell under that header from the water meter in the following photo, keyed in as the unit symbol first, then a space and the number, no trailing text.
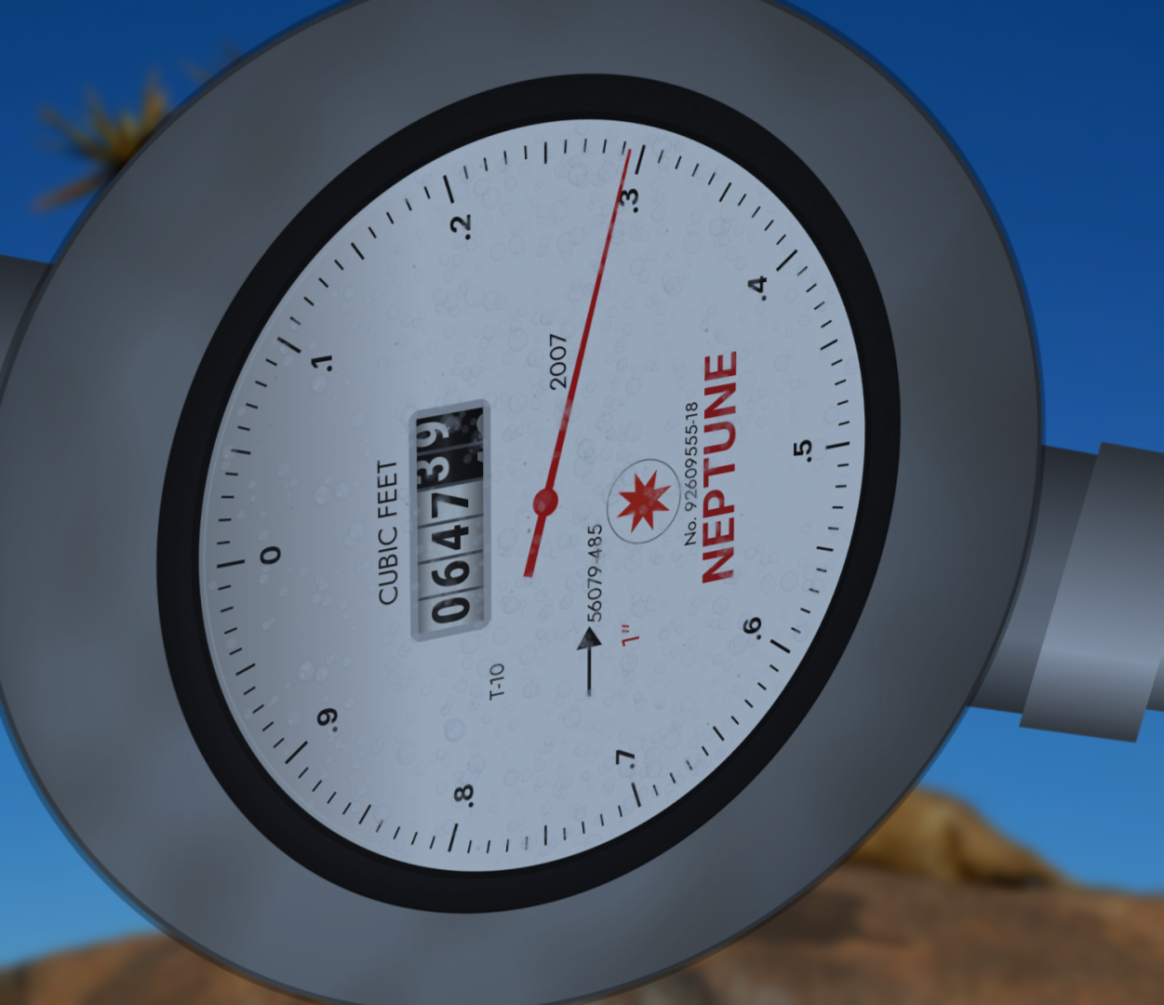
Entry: ft³ 64739.29
